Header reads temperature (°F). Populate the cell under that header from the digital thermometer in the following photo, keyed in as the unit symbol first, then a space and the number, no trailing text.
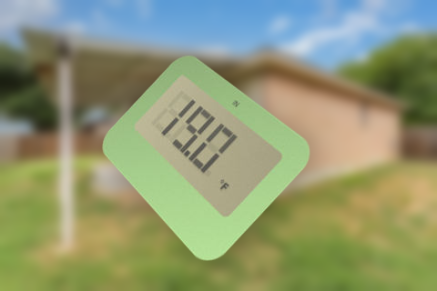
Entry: °F 19.0
